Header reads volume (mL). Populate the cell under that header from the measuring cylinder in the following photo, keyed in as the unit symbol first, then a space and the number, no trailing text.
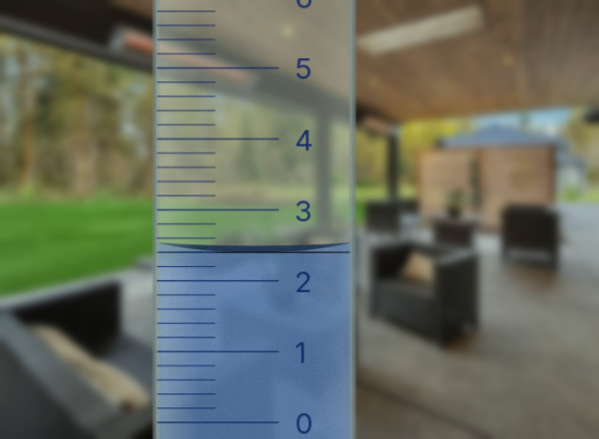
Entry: mL 2.4
